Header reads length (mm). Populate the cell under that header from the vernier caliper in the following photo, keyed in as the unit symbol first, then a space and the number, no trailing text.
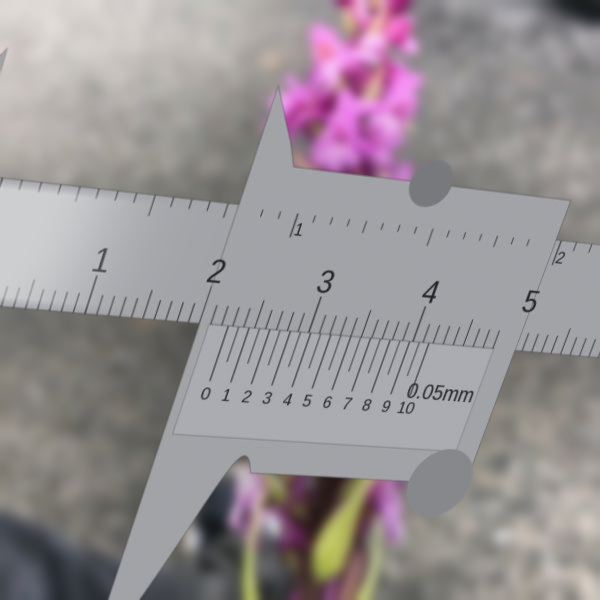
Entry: mm 22.6
